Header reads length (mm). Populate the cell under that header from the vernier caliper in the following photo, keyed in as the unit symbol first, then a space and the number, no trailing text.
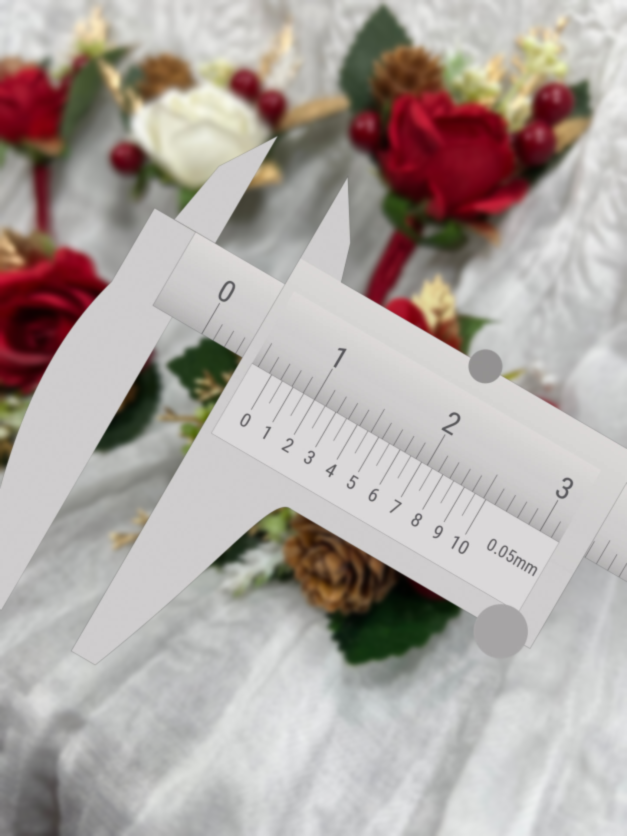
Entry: mm 6.2
